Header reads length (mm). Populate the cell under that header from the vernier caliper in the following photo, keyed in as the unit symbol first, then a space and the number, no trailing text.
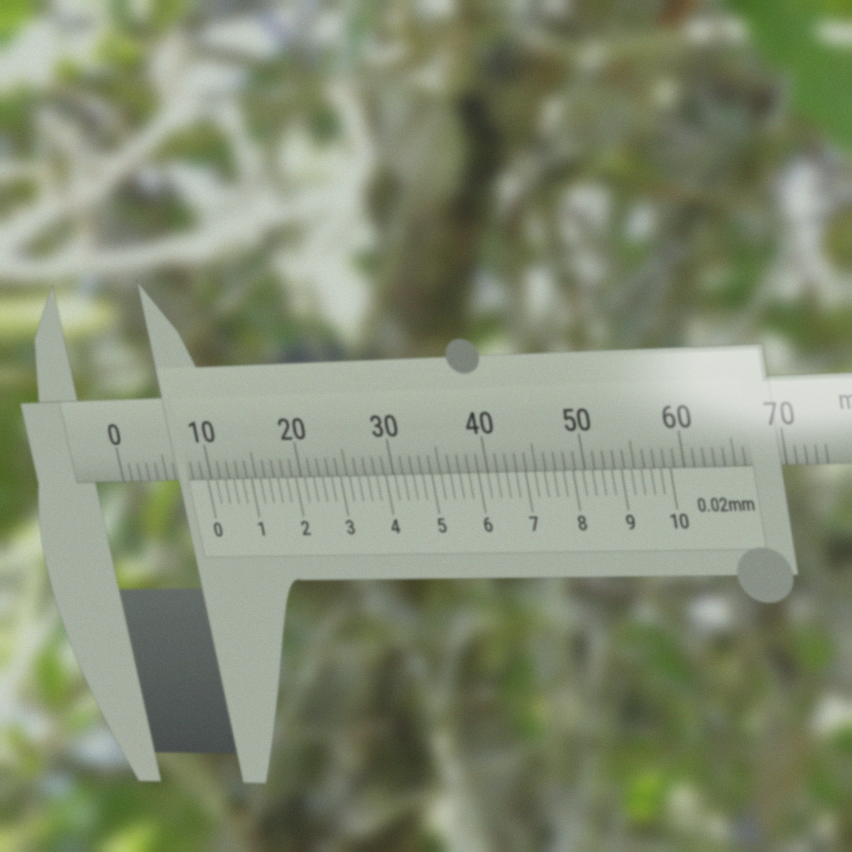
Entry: mm 9.6
